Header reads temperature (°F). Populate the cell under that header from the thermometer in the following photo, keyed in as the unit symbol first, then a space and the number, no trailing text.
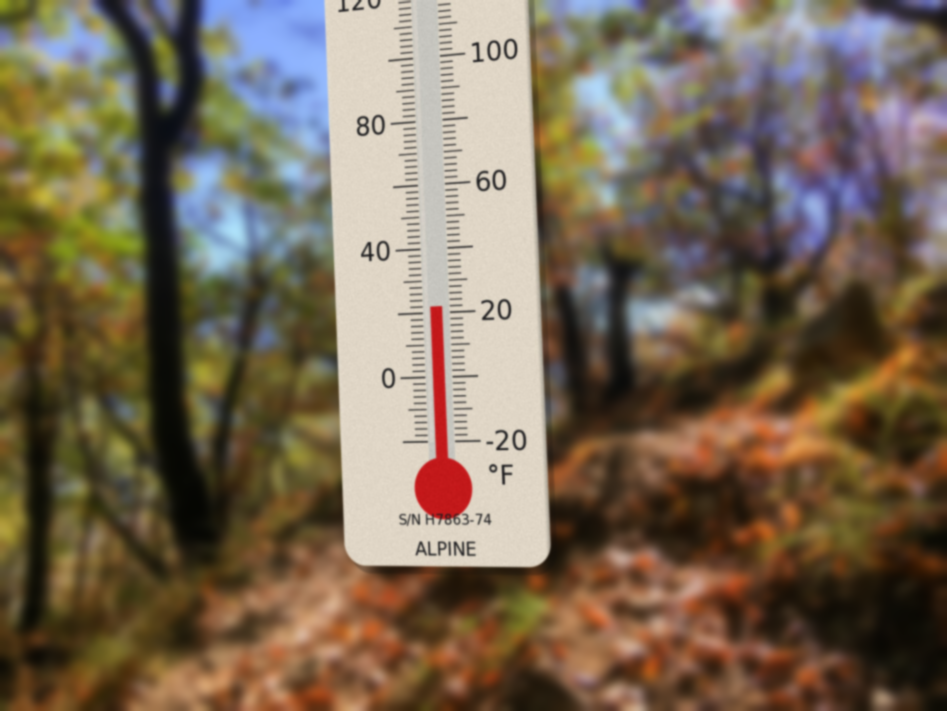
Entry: °F 22
